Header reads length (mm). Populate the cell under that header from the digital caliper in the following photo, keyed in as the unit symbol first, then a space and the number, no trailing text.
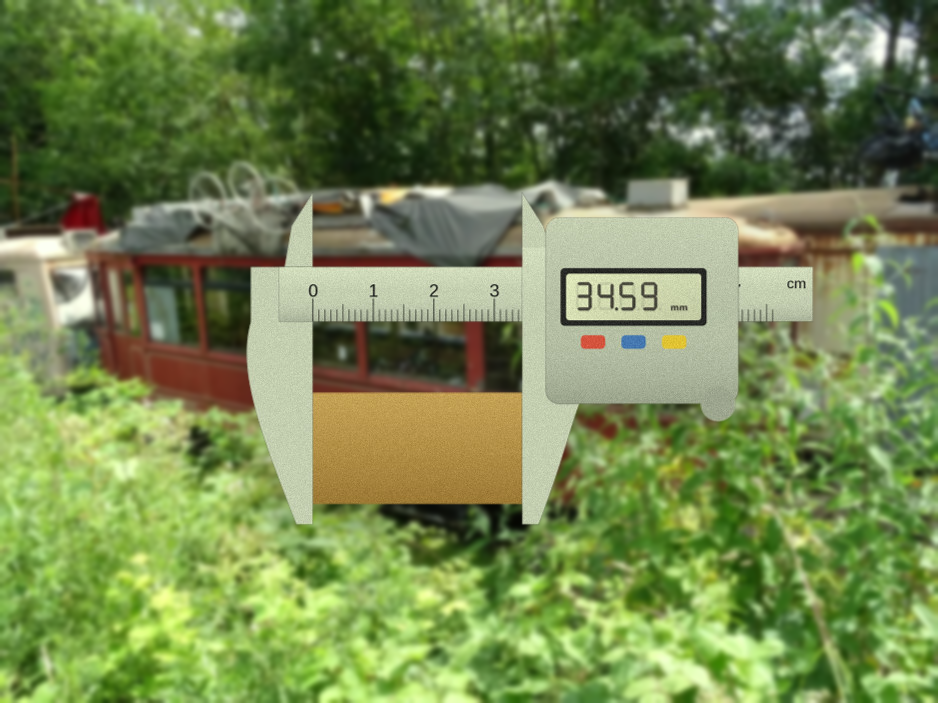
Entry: mm 34.59
